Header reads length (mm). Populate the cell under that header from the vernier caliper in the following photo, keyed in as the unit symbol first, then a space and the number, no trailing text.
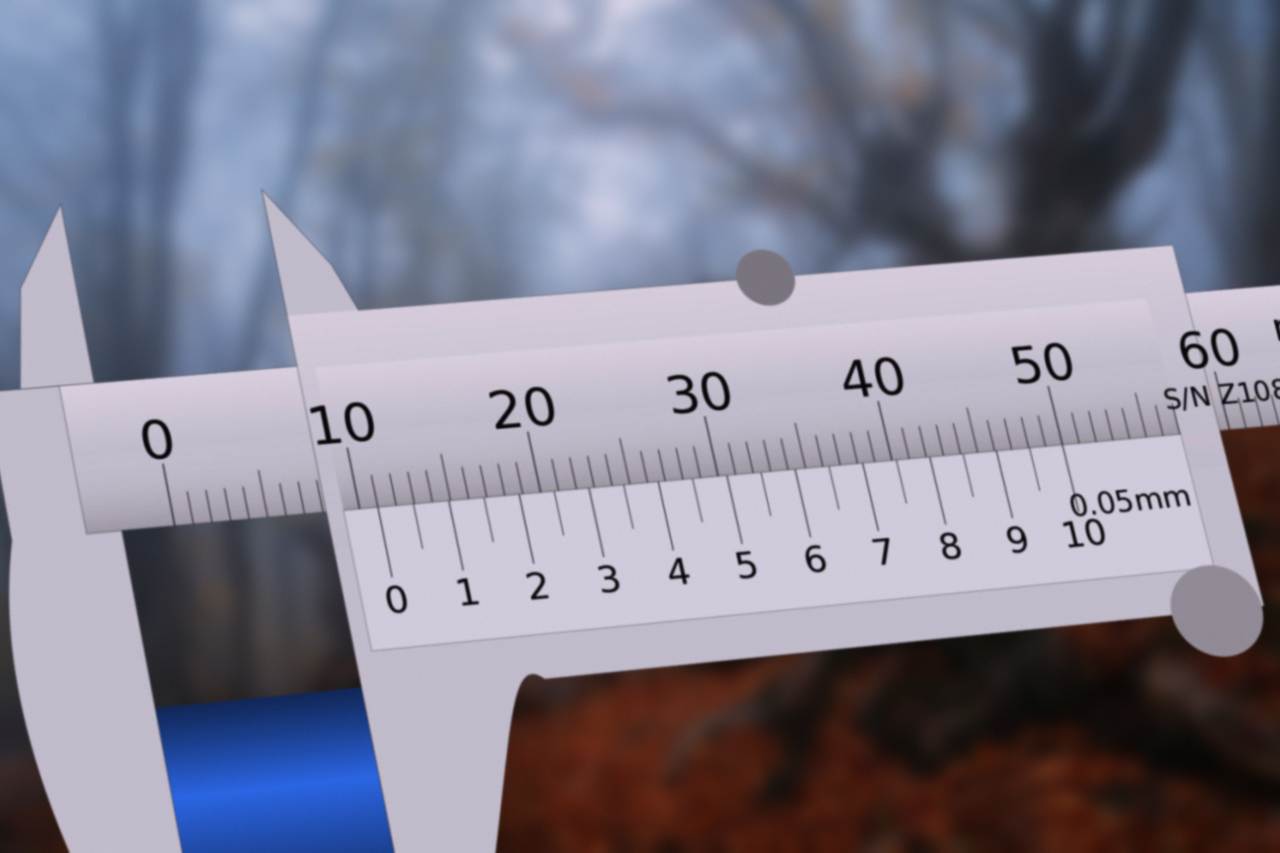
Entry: mm 11.0
